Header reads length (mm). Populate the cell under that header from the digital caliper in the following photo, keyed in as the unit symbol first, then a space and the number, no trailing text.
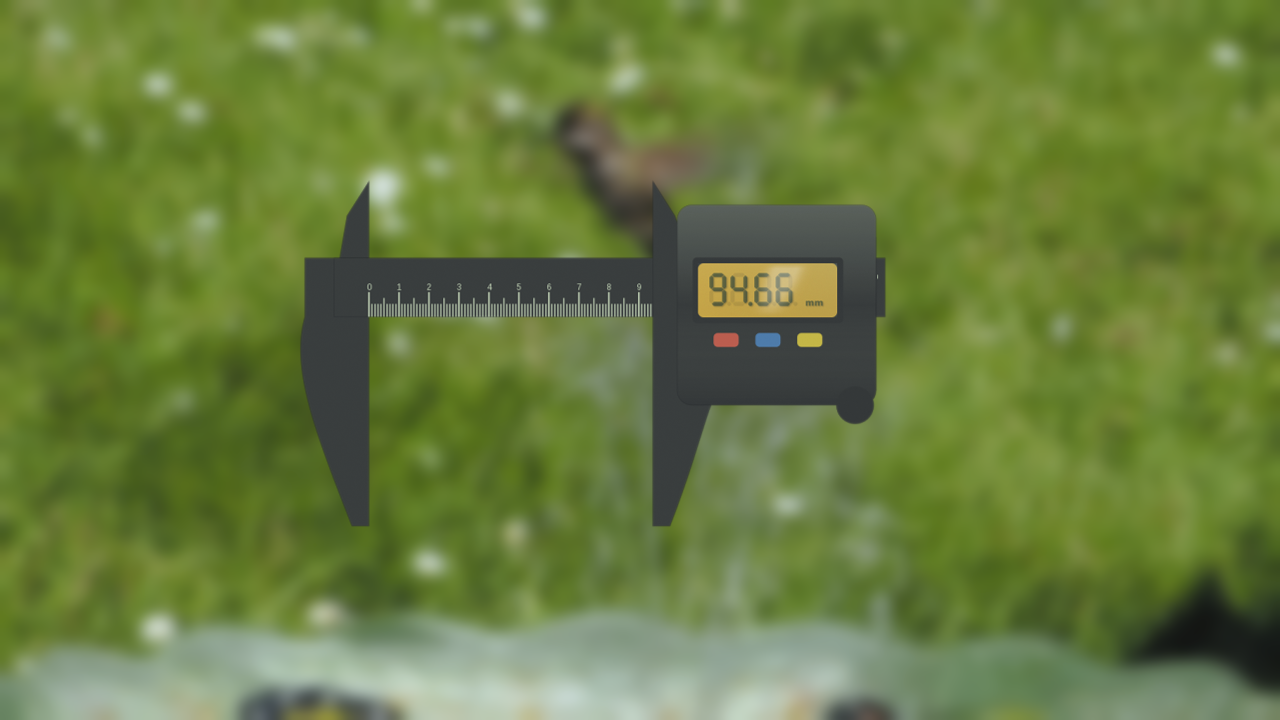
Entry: mm 94.66
